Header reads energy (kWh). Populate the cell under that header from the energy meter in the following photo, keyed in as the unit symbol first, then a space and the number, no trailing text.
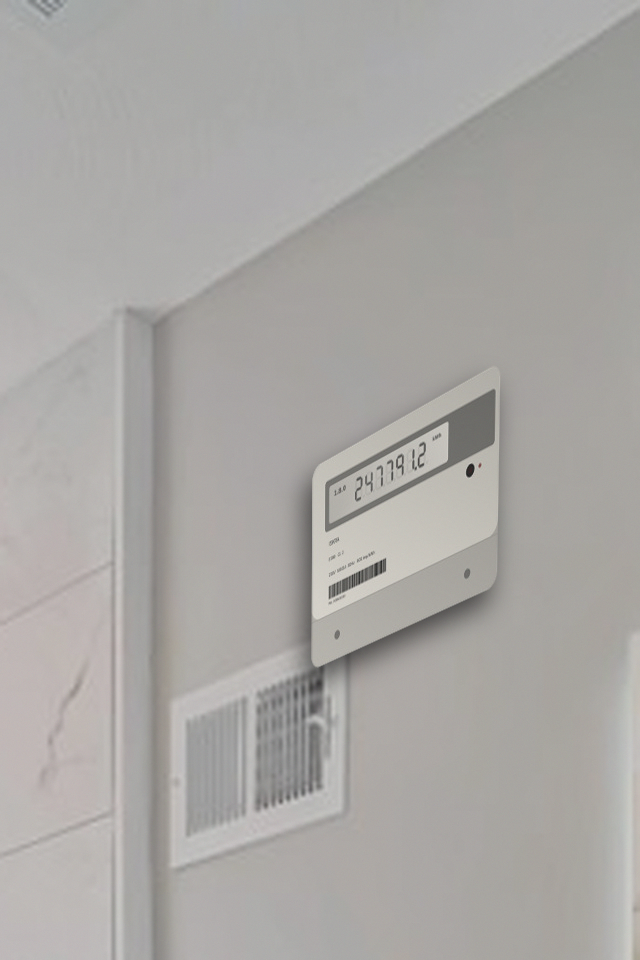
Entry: kWh 247791.2
